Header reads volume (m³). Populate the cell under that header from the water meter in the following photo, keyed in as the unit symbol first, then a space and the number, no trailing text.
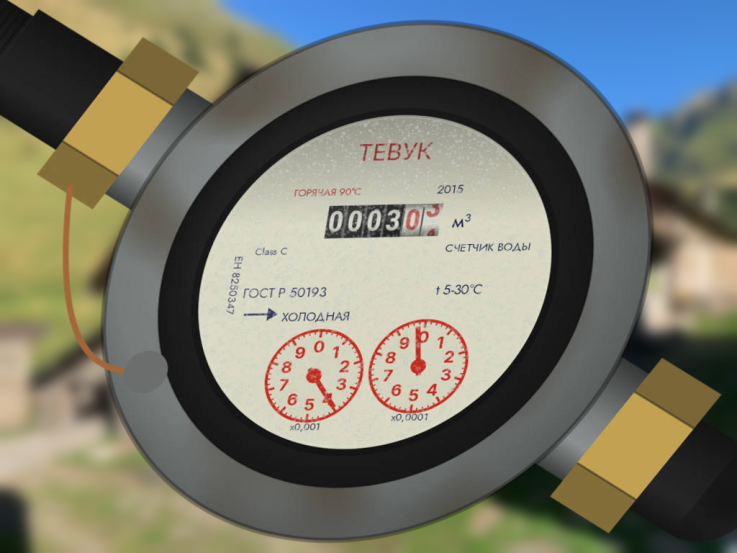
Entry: m³ 3.0339
